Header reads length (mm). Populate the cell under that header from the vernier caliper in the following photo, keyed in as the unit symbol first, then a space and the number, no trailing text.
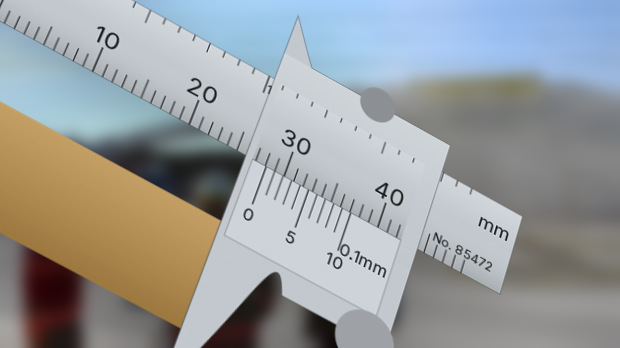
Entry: mm 28.1
